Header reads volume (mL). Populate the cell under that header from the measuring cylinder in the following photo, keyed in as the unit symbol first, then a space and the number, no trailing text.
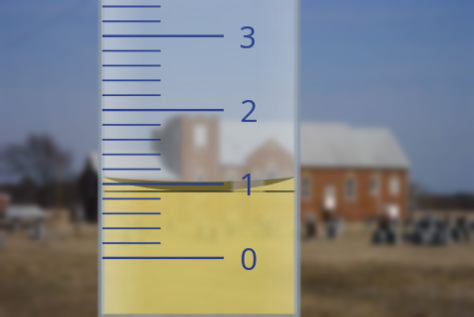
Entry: mL 0.9
